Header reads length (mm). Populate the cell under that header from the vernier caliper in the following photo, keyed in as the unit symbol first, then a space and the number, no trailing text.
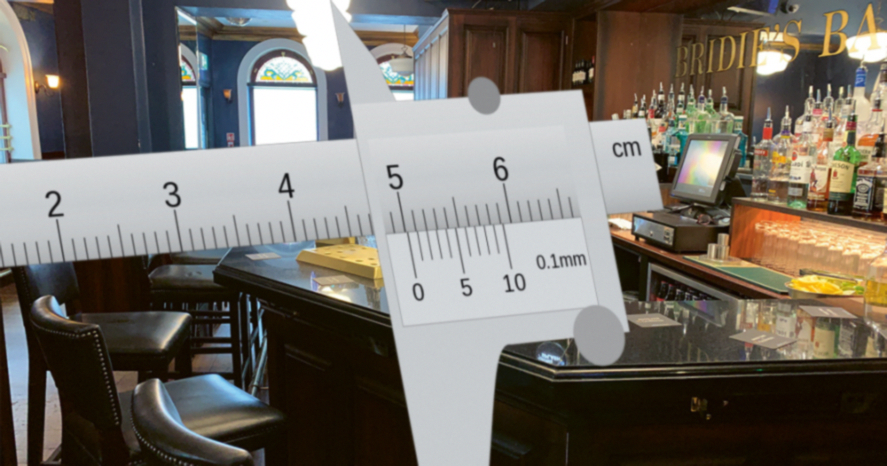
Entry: mm 50.2
